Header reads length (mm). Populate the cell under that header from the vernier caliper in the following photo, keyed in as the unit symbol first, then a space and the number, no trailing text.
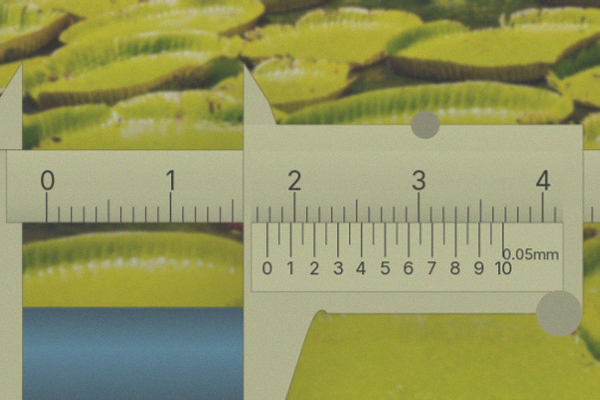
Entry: mm 17.8
